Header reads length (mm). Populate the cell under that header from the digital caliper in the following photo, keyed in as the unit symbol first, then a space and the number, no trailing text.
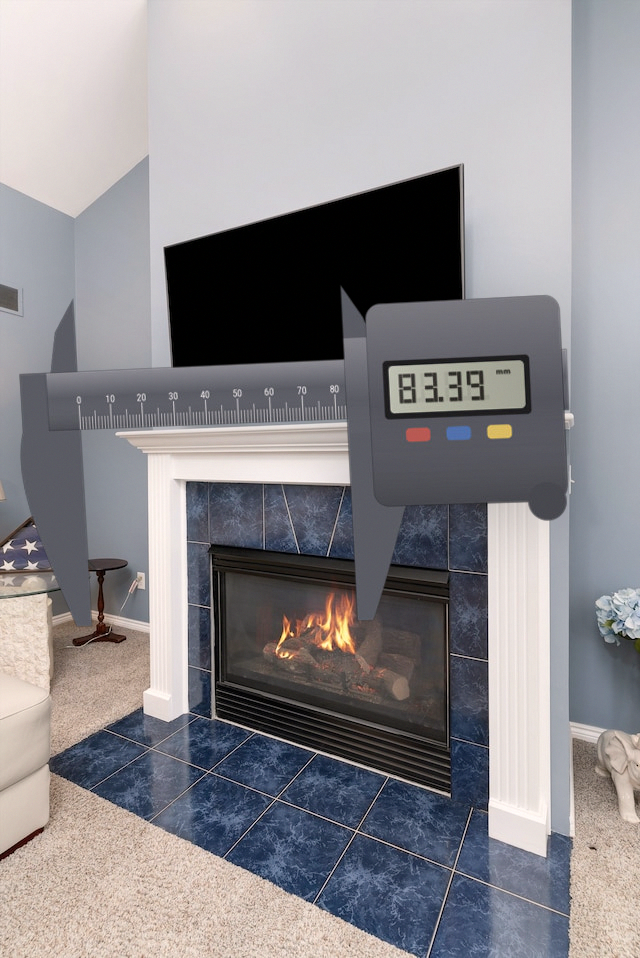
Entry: mm 83.39
